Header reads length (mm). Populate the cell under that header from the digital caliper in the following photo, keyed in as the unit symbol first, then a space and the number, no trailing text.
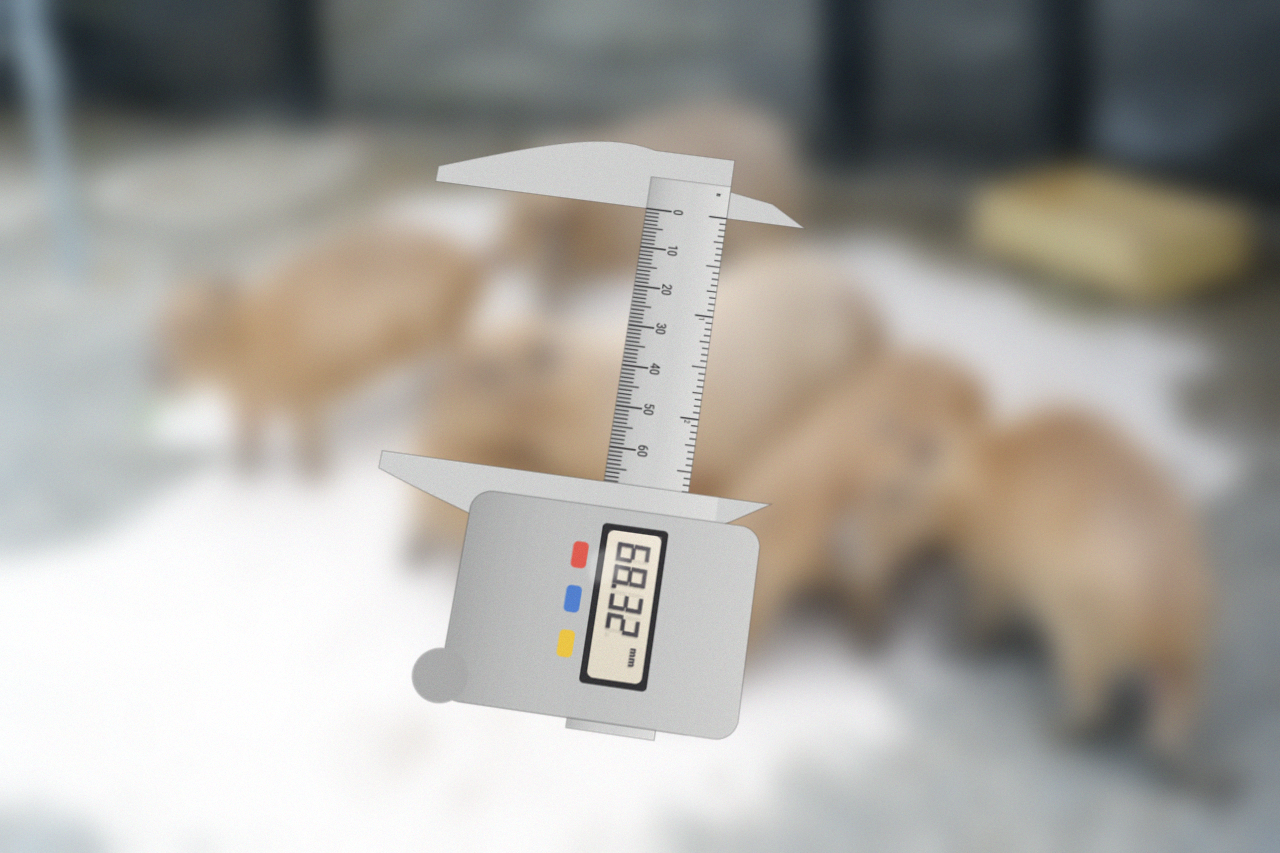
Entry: mm 68.32
